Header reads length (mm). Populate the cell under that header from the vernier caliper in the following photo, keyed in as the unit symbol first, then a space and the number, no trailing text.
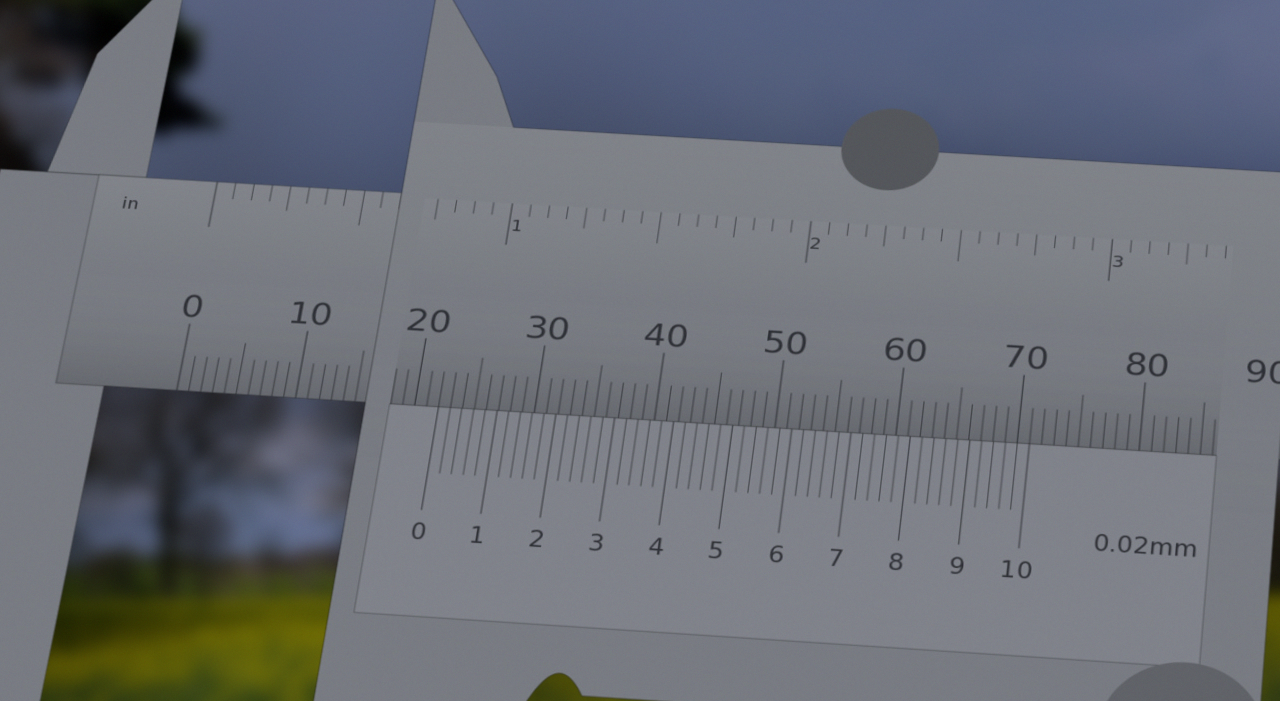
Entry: mm 22.0
